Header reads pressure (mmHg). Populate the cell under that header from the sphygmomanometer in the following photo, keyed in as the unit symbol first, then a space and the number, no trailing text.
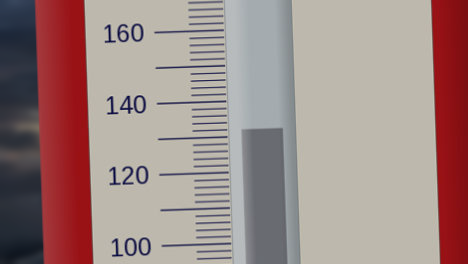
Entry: mmHg 132
